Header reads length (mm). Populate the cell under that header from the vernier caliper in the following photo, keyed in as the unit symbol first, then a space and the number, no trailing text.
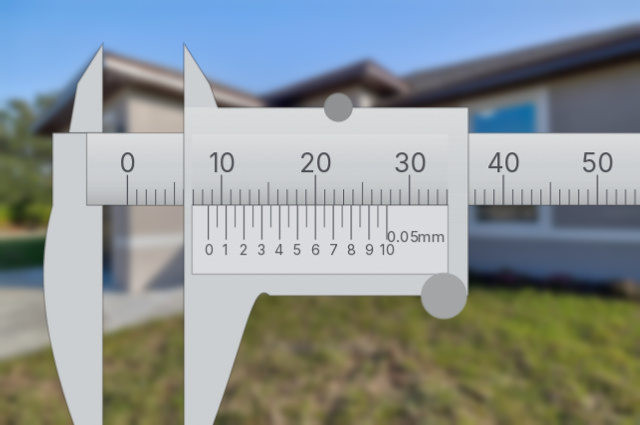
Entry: mm 8.6
